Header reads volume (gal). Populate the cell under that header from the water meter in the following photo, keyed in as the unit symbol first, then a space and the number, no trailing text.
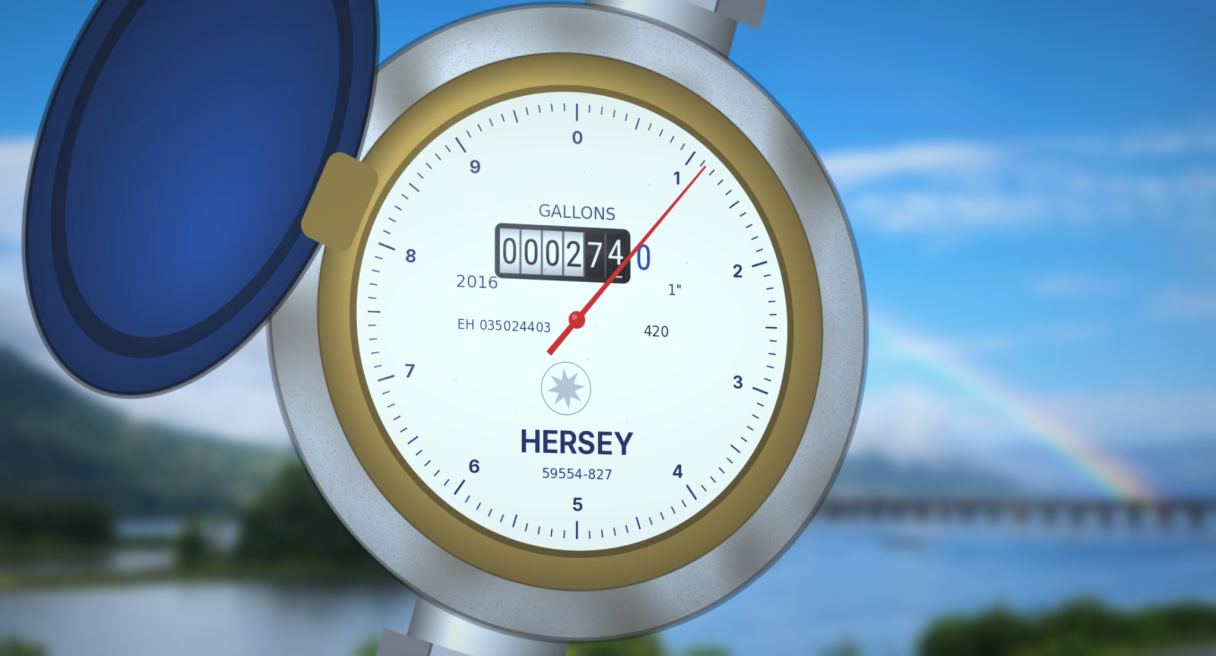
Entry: gal 2741.1
